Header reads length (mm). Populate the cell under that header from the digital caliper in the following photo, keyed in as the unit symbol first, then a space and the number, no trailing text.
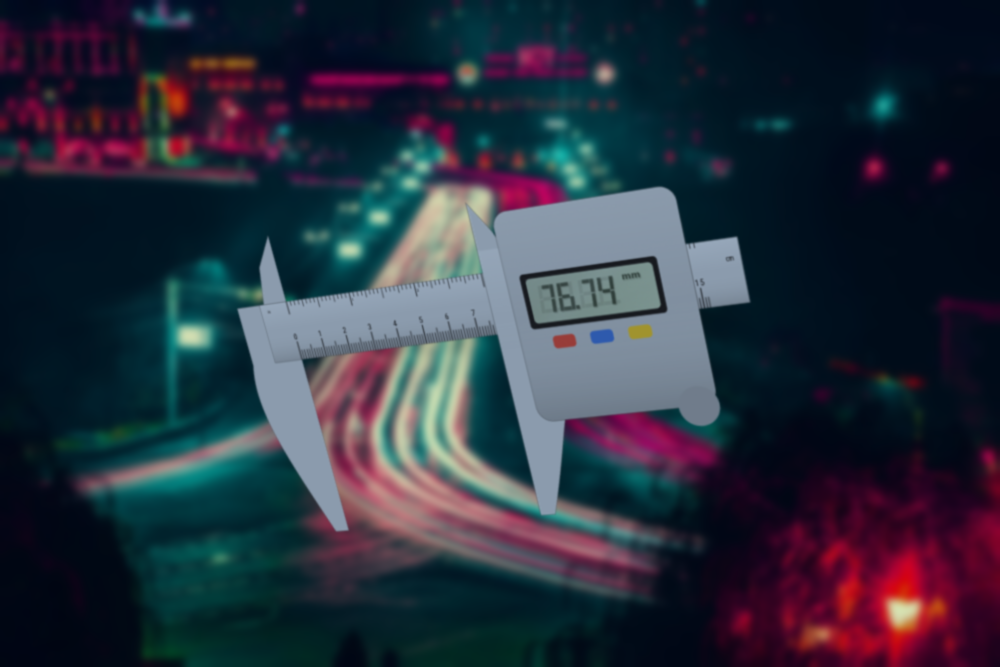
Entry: mm 76.74
